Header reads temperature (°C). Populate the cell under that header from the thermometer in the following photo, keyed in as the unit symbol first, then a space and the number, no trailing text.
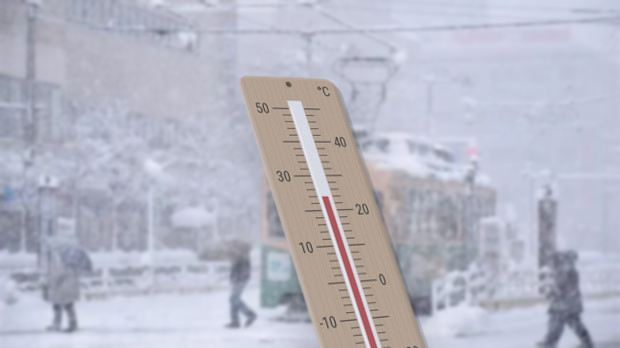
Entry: °C 24
